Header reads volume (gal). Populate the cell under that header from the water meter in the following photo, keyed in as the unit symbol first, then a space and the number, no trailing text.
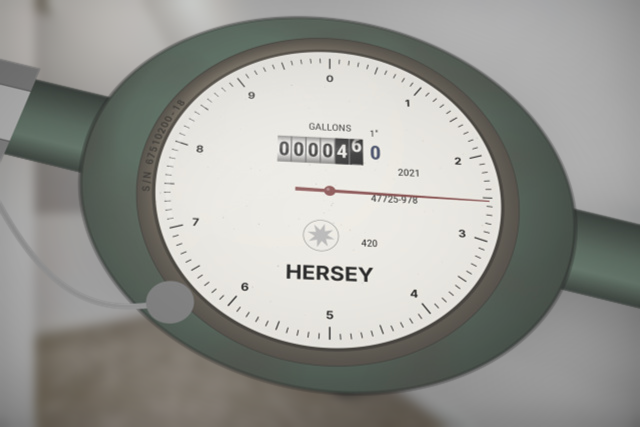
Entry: gal 462.5
